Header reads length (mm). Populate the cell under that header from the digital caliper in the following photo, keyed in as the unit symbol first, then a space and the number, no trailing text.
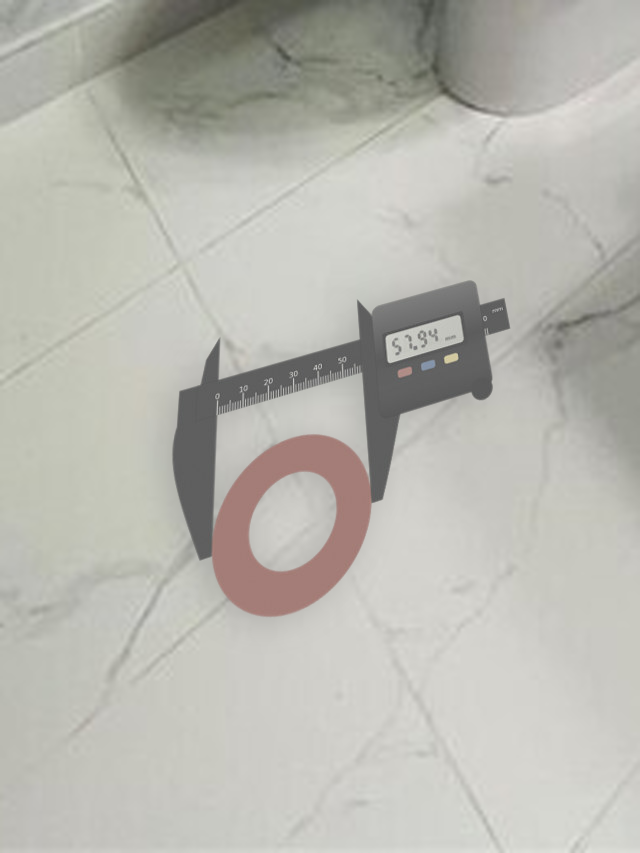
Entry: mm 57.94
